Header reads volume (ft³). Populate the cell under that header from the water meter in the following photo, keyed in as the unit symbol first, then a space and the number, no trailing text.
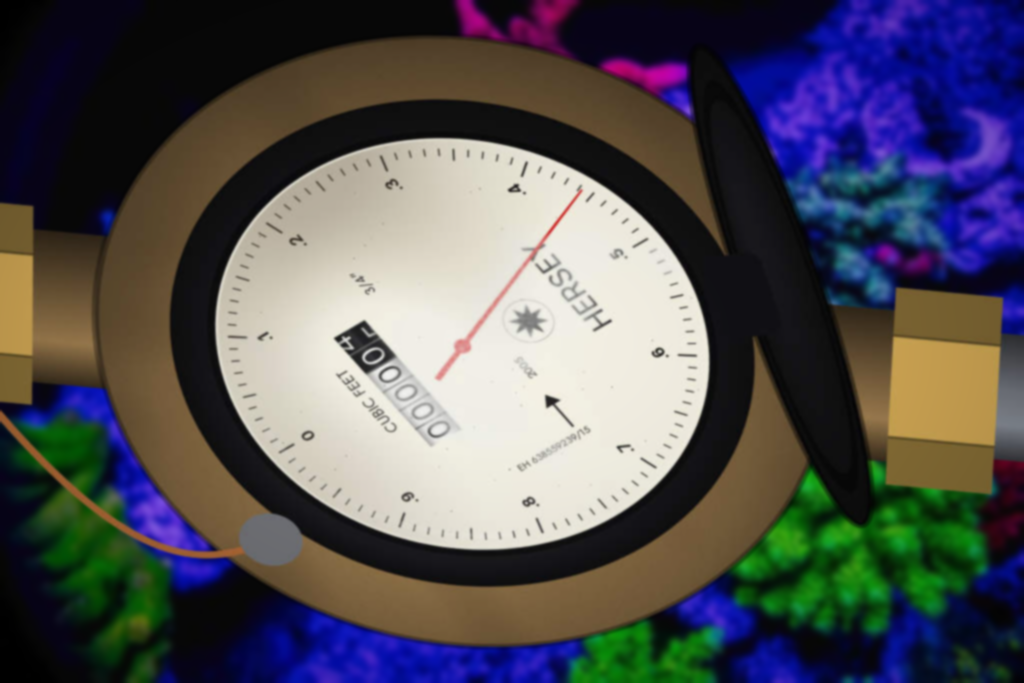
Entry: ft³ 4.44
